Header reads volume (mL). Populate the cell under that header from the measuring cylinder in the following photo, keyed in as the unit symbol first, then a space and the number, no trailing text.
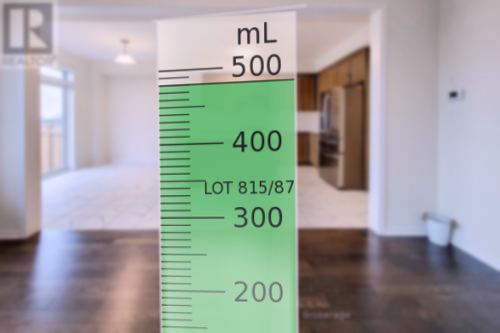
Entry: mL 480
